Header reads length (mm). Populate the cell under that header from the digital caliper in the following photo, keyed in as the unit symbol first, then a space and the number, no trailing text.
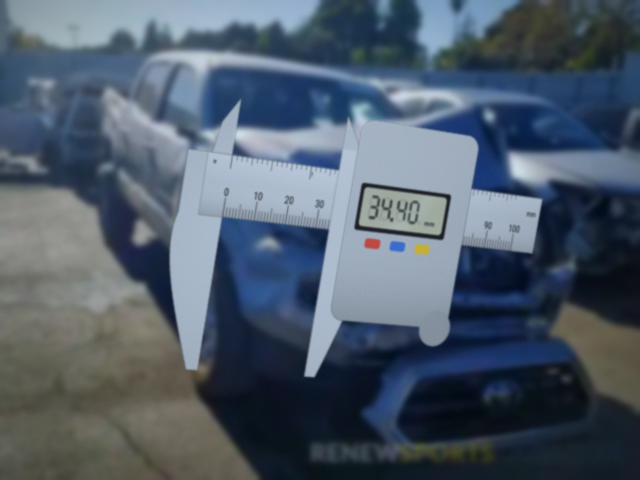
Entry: mm 34.40
